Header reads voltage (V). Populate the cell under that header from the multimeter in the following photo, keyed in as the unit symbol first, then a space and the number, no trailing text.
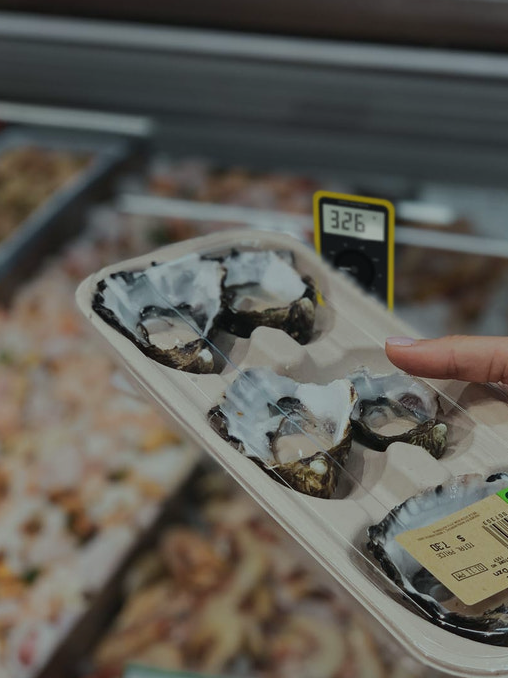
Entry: V 326
